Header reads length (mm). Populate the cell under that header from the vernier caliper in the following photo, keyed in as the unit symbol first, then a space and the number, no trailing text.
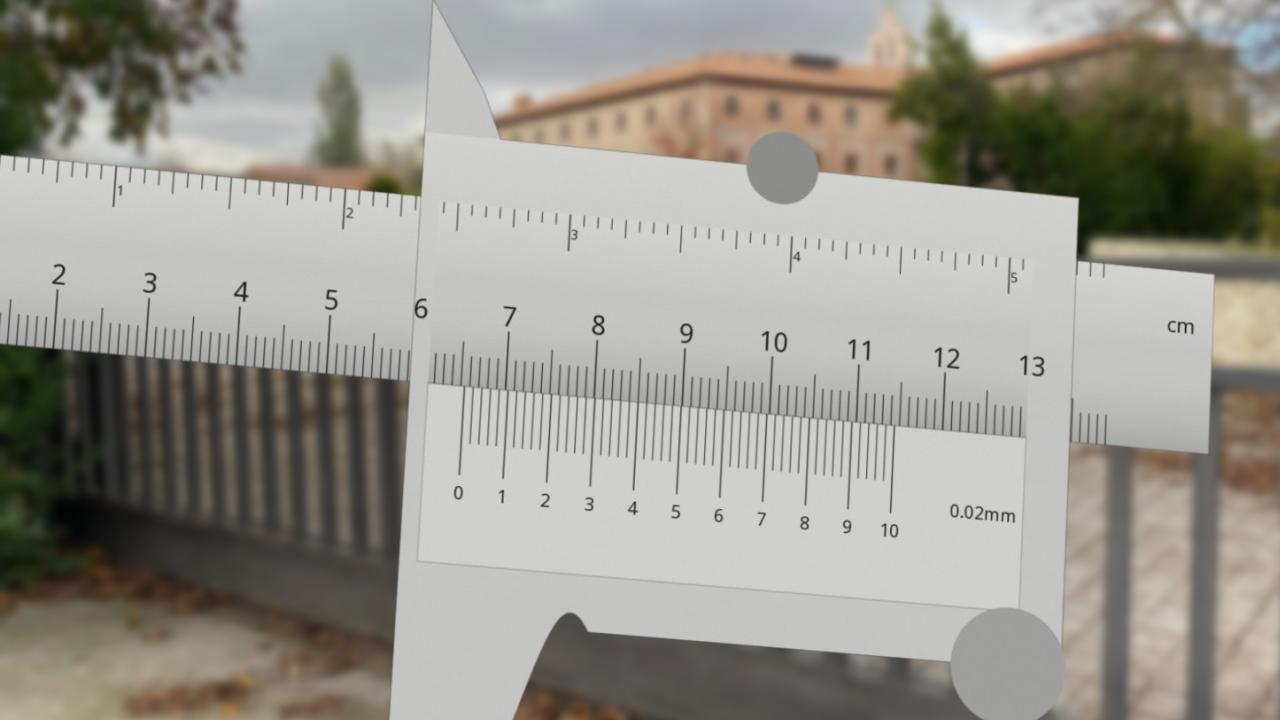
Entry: mm 65.4
